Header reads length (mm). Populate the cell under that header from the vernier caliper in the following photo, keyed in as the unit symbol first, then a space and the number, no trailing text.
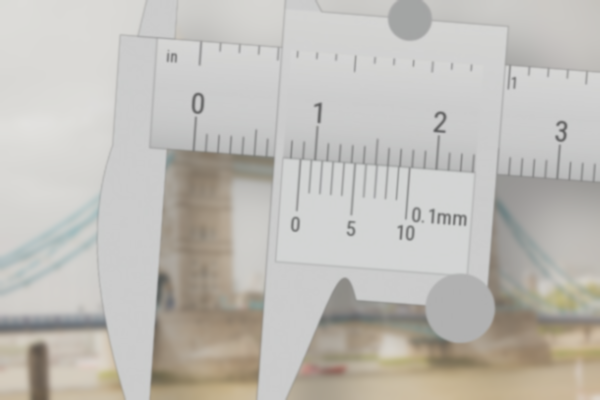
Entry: mm 8.8
